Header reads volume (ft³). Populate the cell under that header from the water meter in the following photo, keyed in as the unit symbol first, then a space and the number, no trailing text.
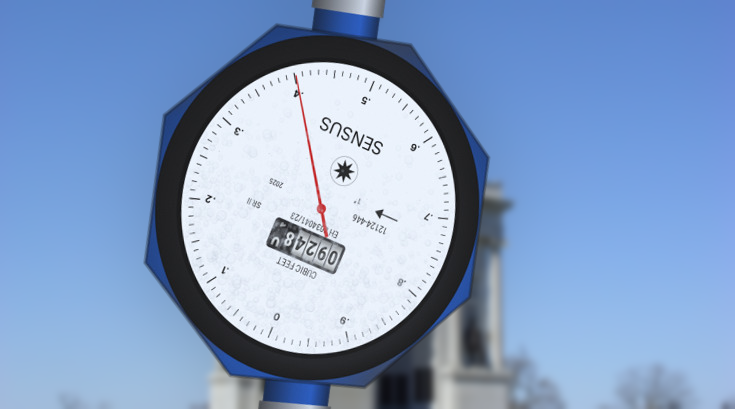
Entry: ft³ 92480.40
